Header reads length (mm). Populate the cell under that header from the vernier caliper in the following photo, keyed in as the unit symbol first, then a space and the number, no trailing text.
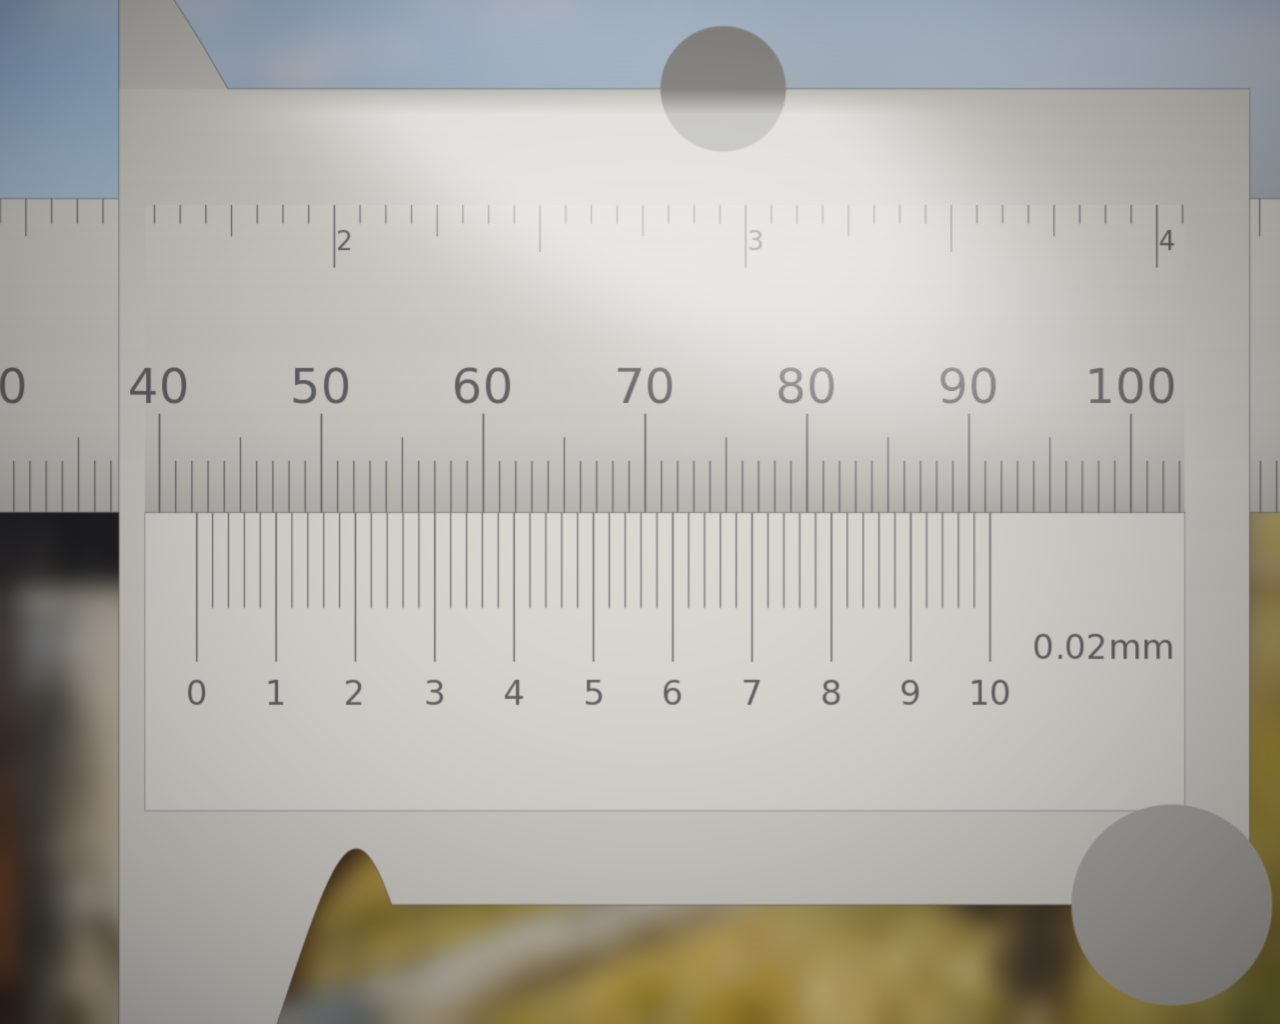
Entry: mm 42.3
